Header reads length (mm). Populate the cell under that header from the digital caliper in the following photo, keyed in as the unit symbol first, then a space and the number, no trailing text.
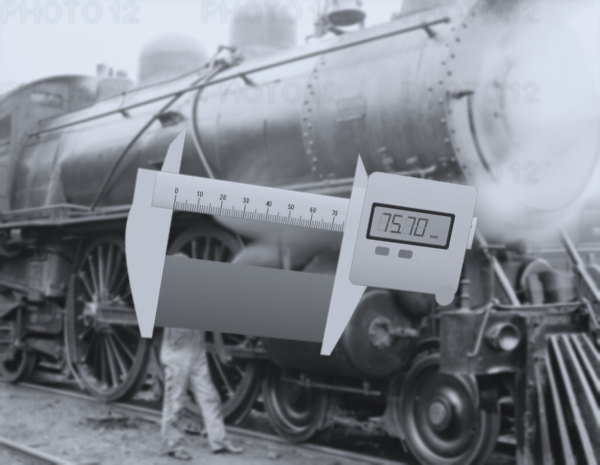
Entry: mm 75.70
